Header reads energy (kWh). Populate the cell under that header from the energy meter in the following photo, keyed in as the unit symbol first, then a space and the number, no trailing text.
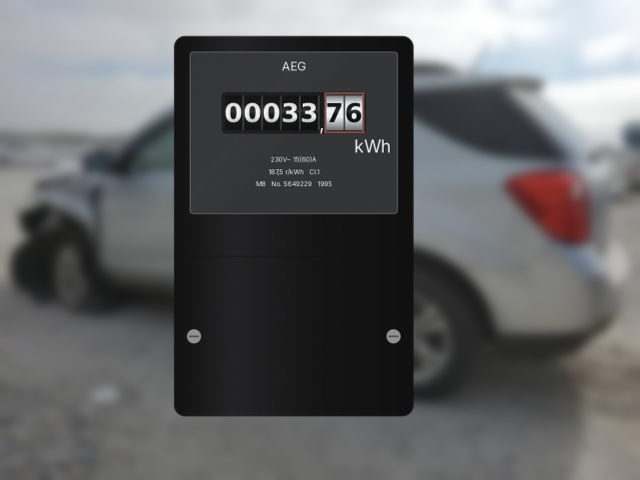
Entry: kWh 33.76
